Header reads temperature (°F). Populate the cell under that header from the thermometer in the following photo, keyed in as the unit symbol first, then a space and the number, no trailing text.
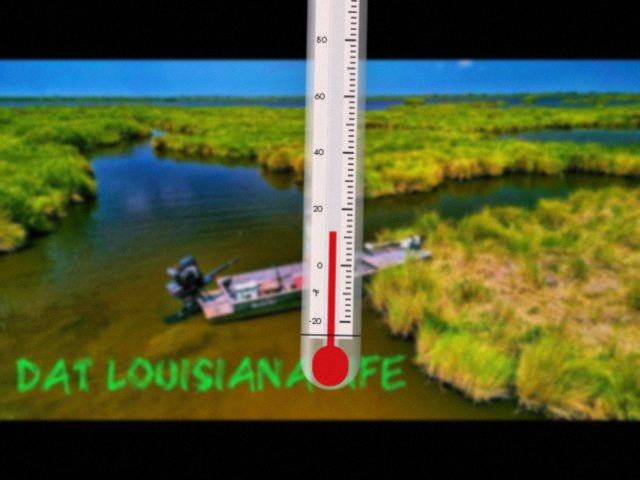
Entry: °F 12
